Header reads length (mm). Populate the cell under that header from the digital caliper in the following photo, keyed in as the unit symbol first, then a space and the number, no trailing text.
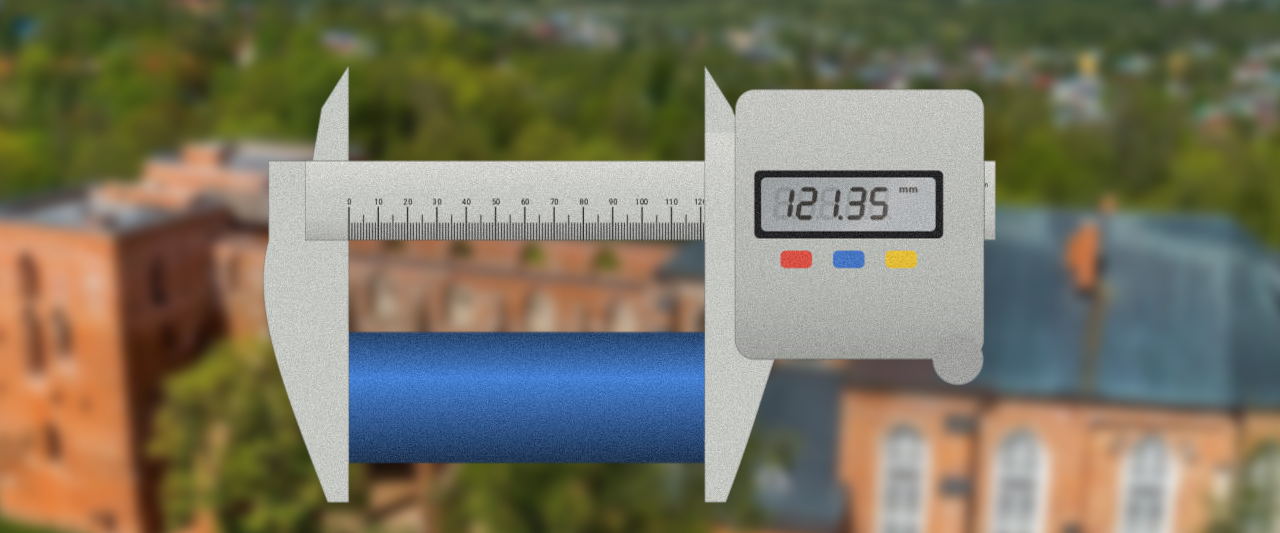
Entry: mm 121.35
